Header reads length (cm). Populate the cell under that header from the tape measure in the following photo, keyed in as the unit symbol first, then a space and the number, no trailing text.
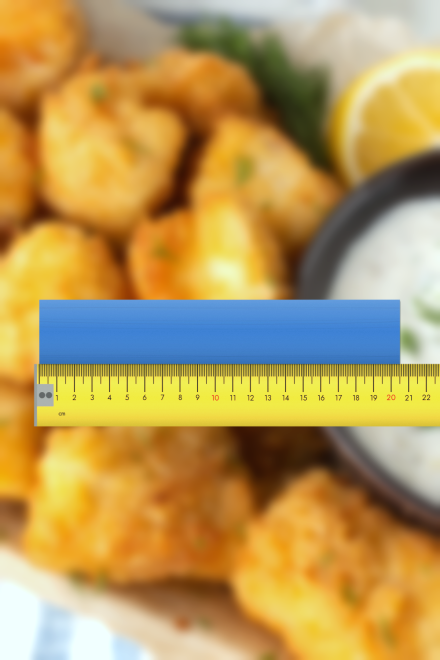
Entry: cm 20.5
